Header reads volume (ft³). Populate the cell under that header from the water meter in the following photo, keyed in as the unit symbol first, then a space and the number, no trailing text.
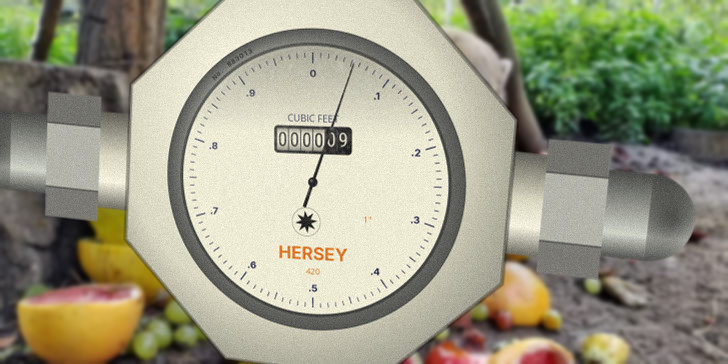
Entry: ft³ 9.05
